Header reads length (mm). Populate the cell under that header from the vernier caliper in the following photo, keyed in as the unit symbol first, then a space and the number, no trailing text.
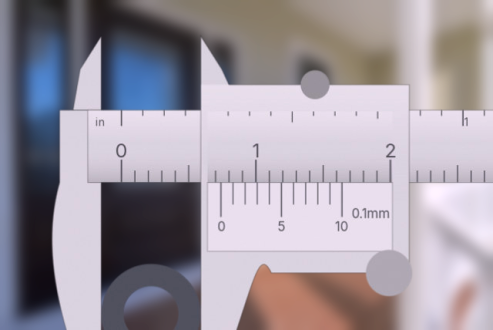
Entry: mm 7.4
